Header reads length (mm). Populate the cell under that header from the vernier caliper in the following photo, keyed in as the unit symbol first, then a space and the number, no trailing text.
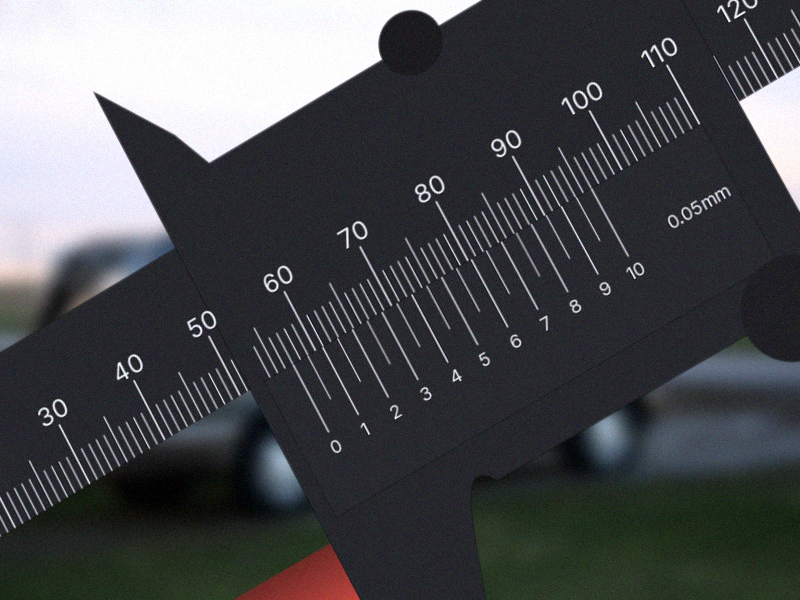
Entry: mm 57.0
